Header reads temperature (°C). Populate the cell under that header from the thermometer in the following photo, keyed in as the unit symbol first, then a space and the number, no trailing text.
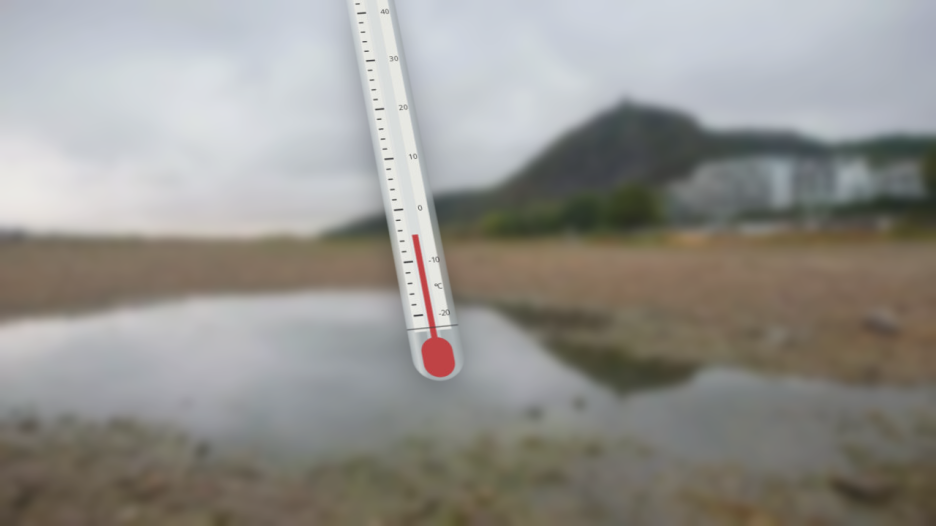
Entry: °C -5
